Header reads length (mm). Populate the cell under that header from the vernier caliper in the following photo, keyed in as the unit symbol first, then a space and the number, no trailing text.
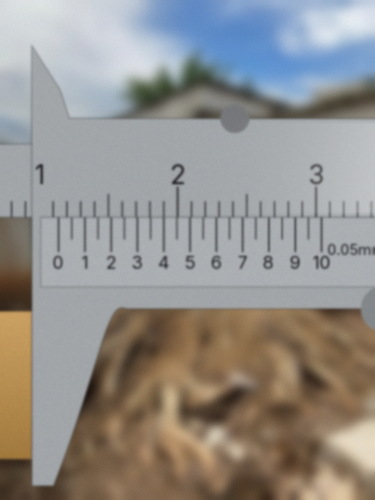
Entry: mm 11.4
